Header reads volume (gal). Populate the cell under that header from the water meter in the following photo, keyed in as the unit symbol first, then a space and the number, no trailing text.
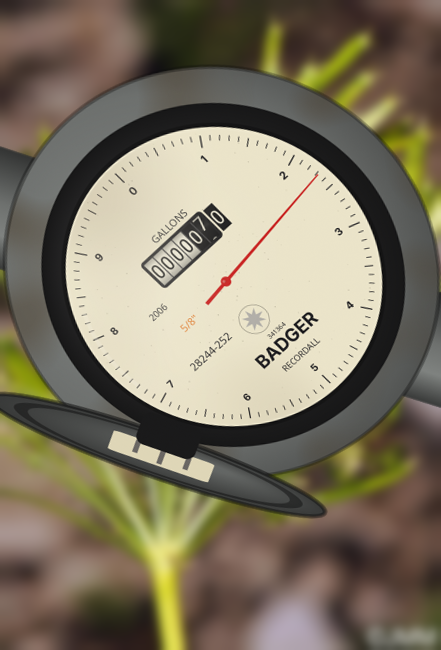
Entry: gal 72.3
